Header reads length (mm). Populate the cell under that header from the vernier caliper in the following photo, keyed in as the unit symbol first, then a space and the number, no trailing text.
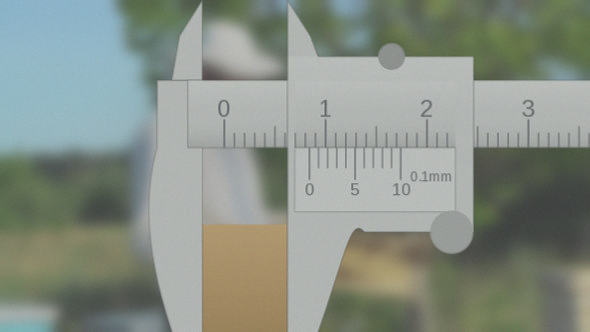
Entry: mm 8.4
